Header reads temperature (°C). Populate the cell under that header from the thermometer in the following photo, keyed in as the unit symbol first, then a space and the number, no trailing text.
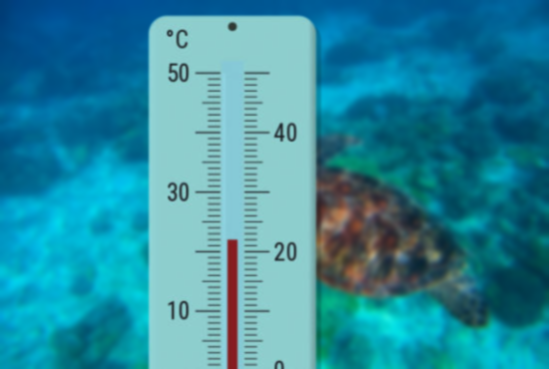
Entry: °C 22
